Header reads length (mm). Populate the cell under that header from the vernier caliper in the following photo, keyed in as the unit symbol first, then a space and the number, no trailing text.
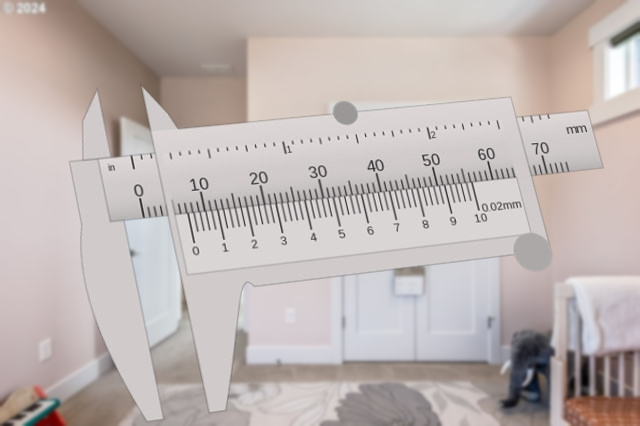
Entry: mm 7.2
